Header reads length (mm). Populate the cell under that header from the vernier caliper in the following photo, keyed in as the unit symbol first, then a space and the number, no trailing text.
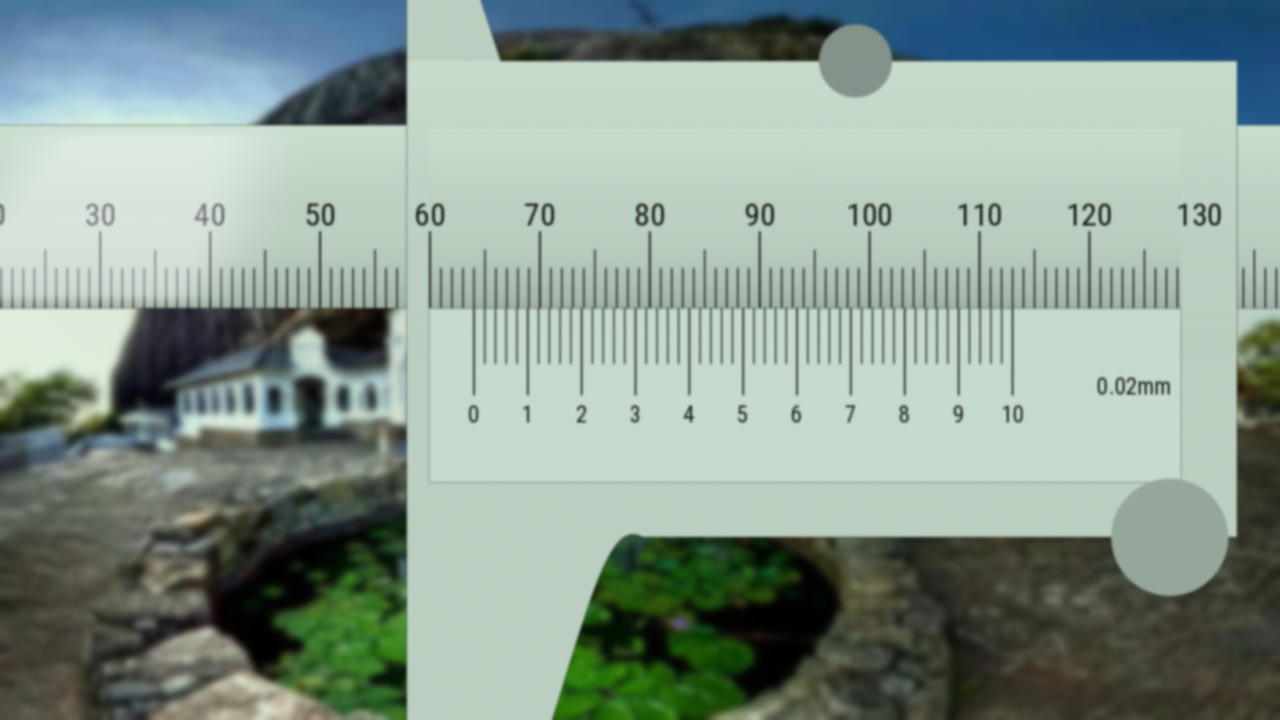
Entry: mm 64.0
